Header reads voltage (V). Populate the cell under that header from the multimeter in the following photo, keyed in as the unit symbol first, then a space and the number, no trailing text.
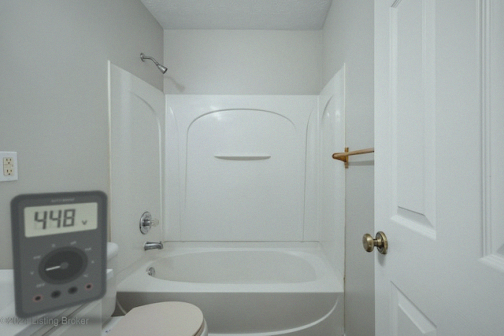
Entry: V 448
